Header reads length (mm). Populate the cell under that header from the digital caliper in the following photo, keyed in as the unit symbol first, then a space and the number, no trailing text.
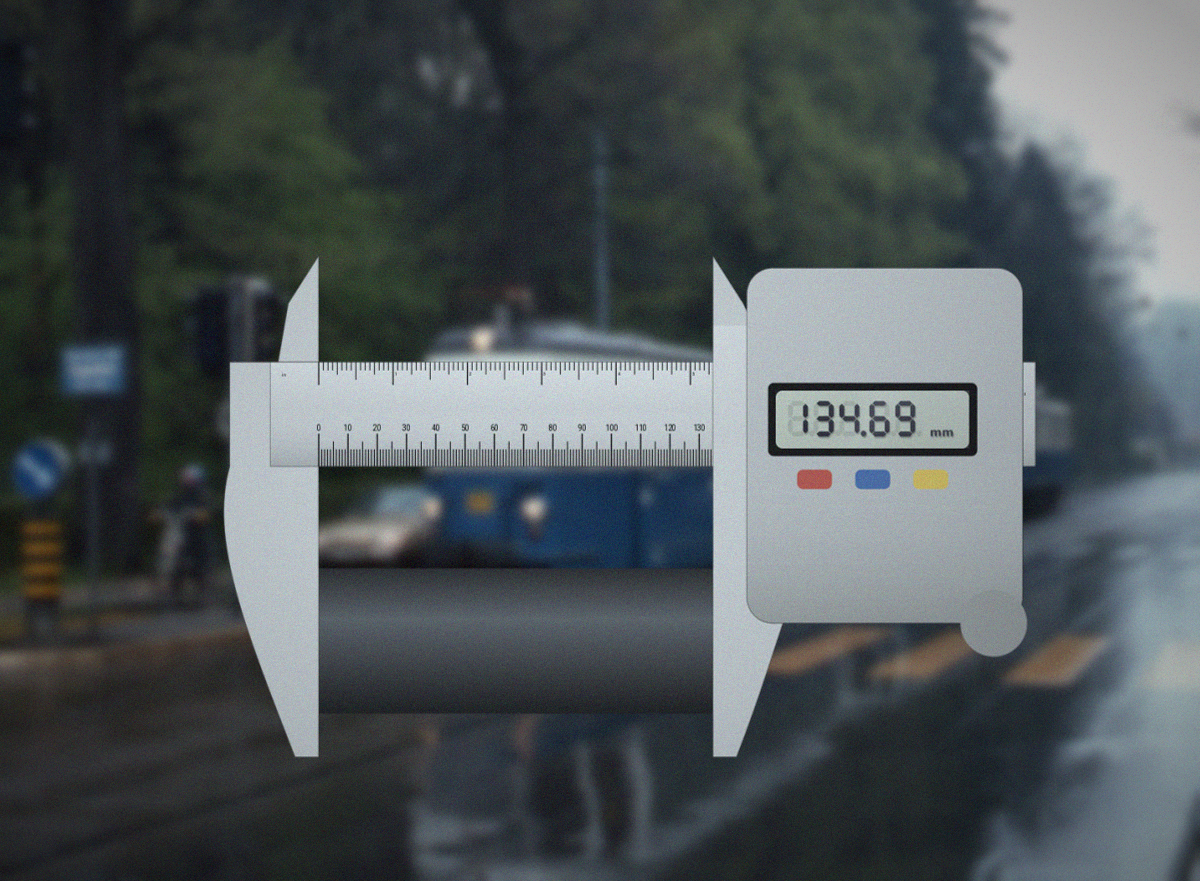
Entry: mm 134.69
